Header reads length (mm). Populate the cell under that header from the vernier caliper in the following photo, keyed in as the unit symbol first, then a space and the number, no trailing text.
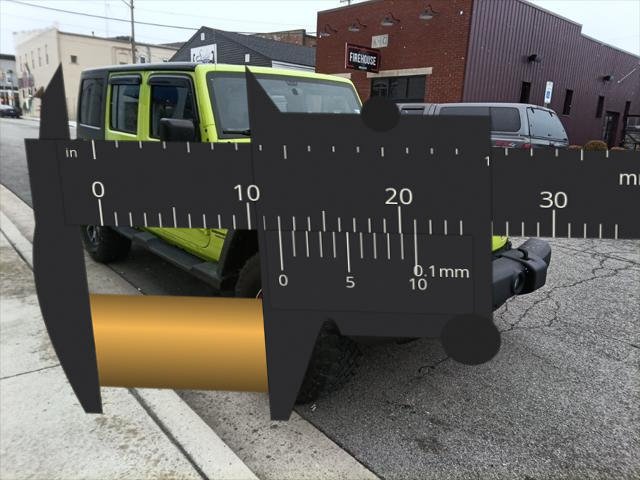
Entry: mm 12.0
